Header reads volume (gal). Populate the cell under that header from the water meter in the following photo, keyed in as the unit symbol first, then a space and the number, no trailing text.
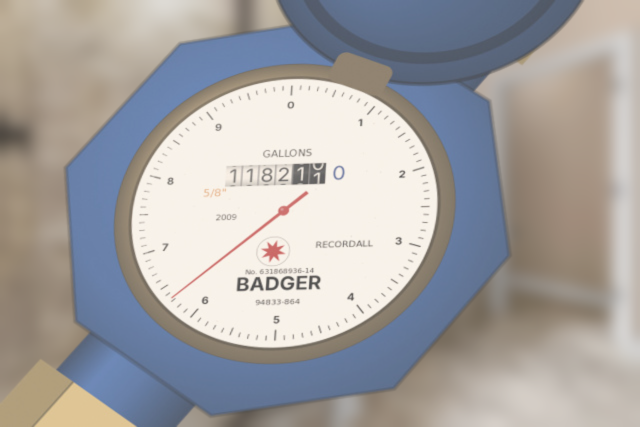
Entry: gal 1182106.3
